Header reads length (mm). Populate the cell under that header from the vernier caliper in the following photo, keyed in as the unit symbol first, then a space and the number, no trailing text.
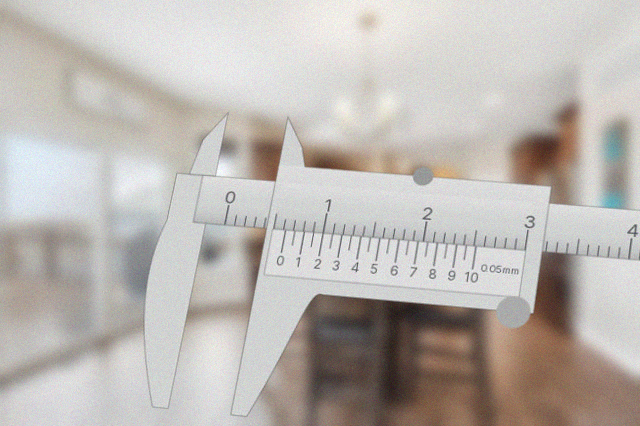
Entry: mm 6.2
